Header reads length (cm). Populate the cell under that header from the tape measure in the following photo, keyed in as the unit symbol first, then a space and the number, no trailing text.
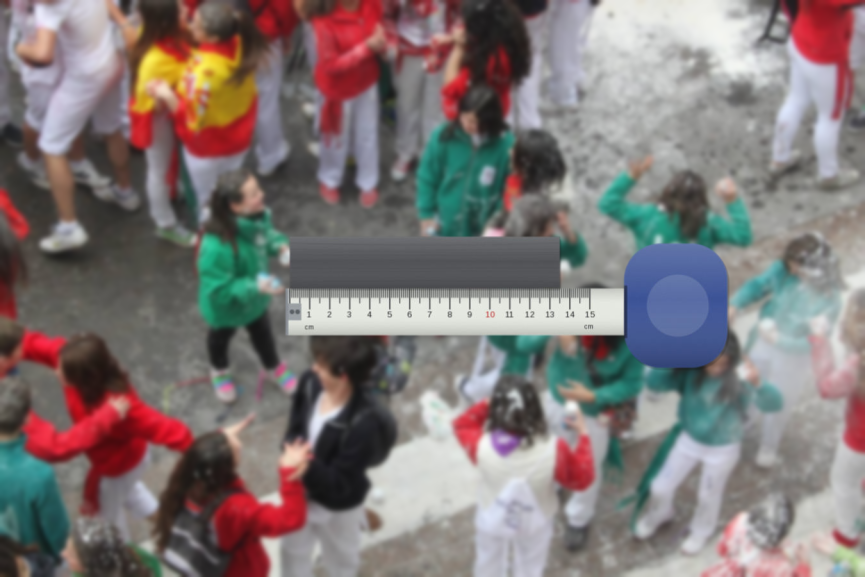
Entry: cm 13.5
